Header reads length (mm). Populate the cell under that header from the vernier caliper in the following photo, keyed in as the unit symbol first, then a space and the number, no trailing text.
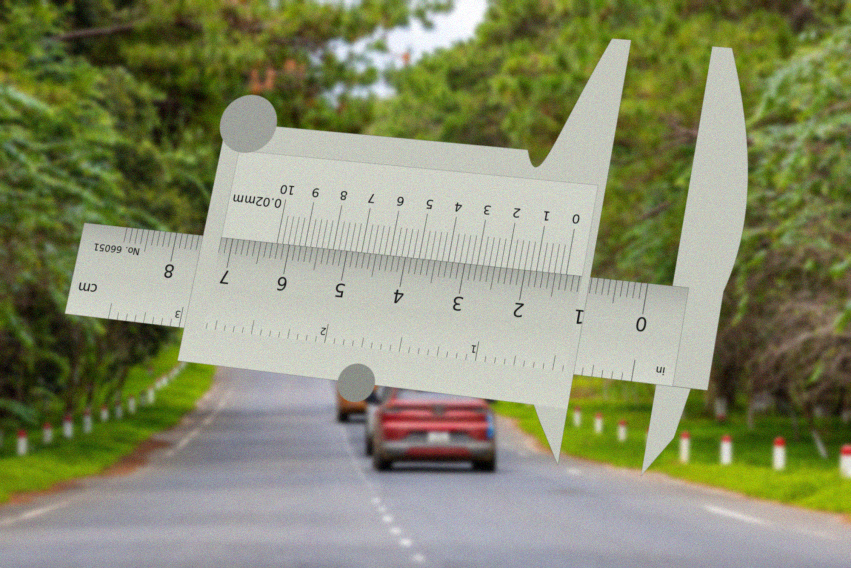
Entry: mm 13.2
